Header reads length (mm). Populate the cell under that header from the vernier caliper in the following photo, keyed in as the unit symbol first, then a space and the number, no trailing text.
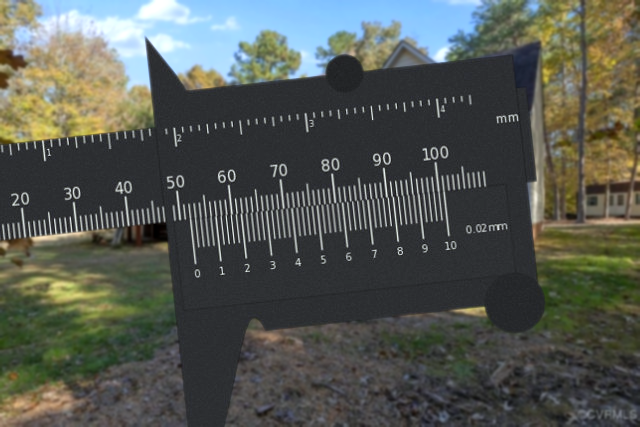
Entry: mm 52.0
